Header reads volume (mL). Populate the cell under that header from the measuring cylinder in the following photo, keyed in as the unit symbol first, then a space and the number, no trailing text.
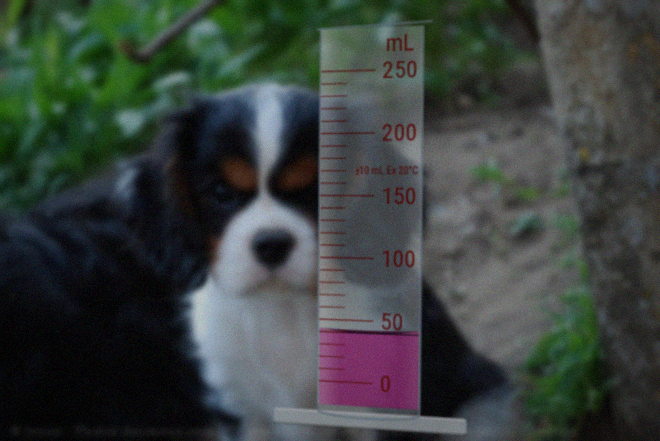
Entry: mL 40
